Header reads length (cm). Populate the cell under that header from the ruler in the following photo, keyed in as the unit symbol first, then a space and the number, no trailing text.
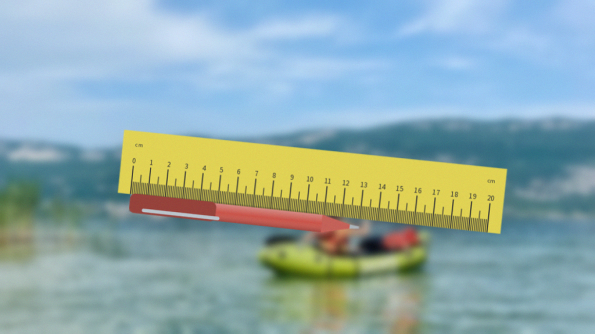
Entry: cm 13
